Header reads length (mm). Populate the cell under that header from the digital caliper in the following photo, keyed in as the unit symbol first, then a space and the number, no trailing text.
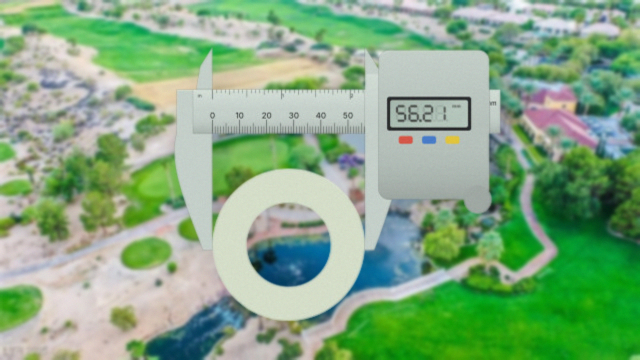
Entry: mm 56.21
